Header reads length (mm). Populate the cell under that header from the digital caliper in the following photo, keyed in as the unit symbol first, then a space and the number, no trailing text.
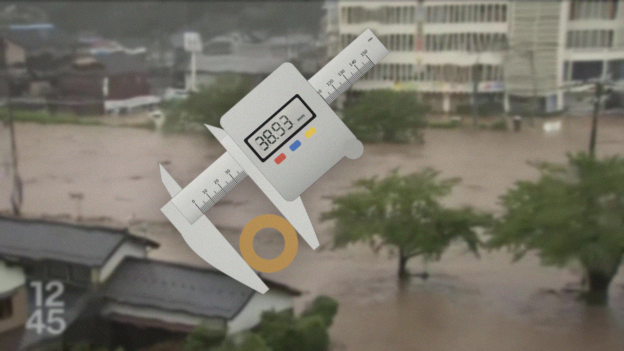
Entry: mm 38.93
